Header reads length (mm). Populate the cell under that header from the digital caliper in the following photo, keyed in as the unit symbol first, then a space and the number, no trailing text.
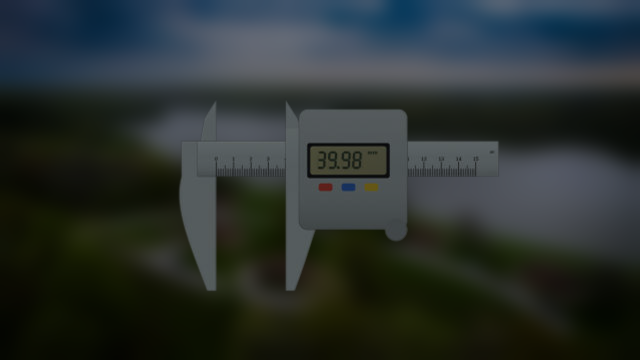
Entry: mm 39.98
